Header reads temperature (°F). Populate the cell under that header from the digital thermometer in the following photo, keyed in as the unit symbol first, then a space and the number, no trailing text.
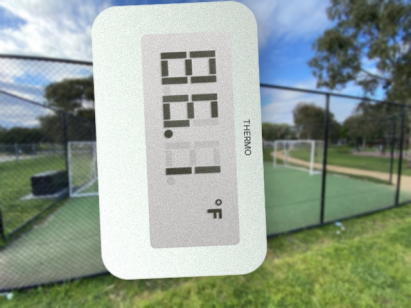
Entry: °F 86.1
